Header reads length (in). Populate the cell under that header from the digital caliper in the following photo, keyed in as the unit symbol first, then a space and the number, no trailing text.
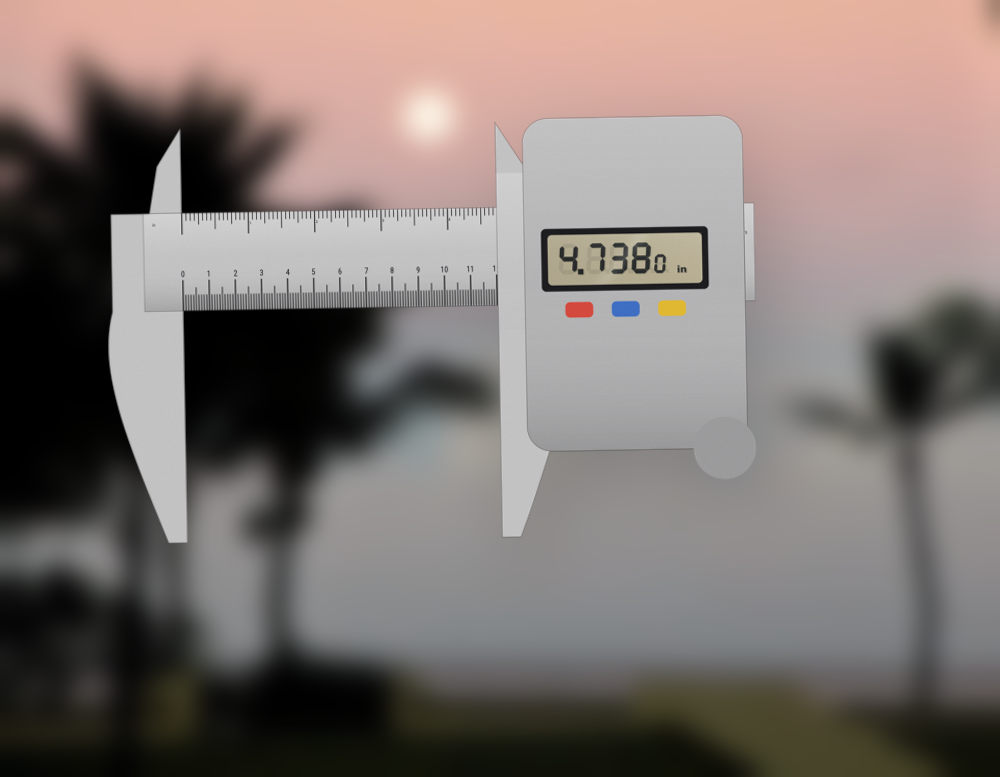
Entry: in 4.7380
